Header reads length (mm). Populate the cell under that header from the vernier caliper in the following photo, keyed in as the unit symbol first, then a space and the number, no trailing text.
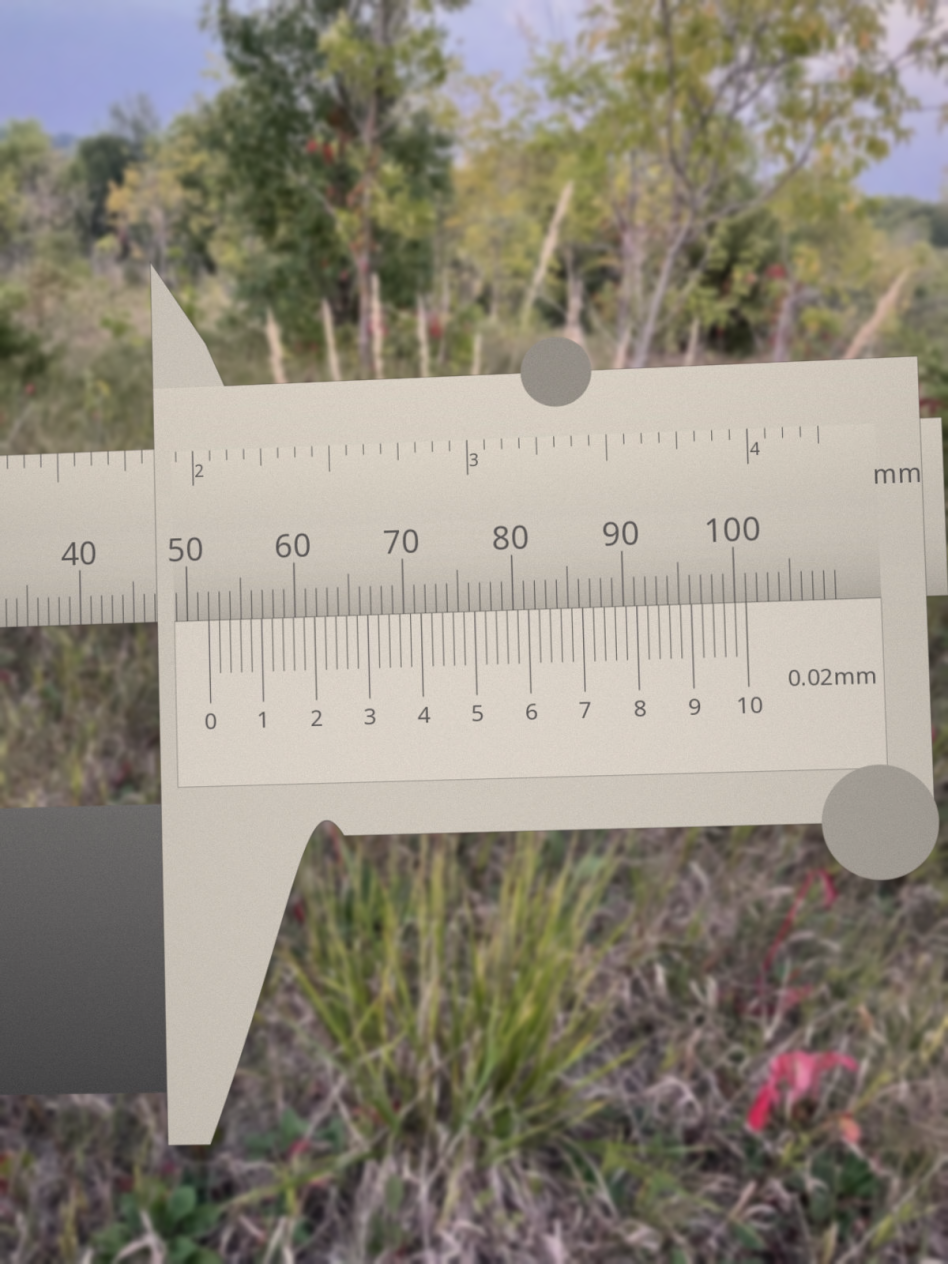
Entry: mm 52.0
